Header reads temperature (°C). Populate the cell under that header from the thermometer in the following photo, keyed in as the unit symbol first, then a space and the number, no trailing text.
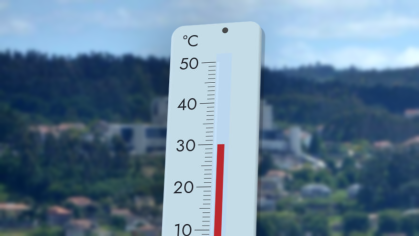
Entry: °C 30
